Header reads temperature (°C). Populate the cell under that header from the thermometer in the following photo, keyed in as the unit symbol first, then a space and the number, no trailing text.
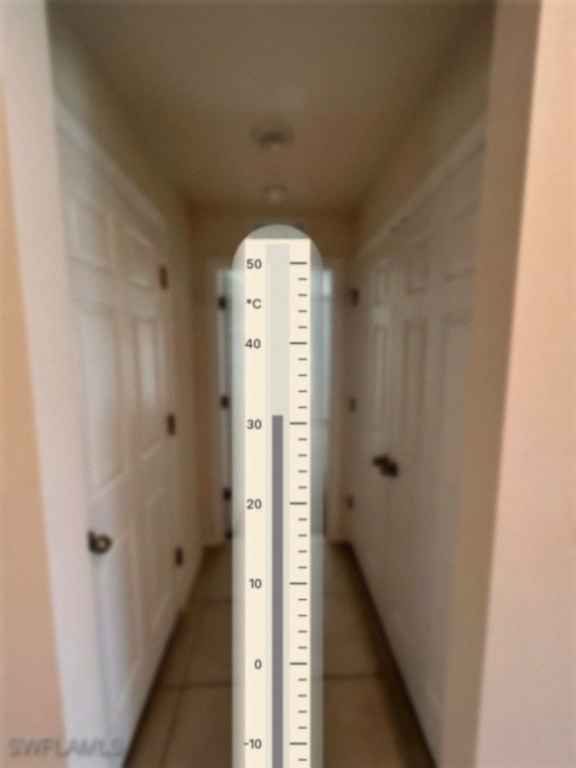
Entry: °C 31
